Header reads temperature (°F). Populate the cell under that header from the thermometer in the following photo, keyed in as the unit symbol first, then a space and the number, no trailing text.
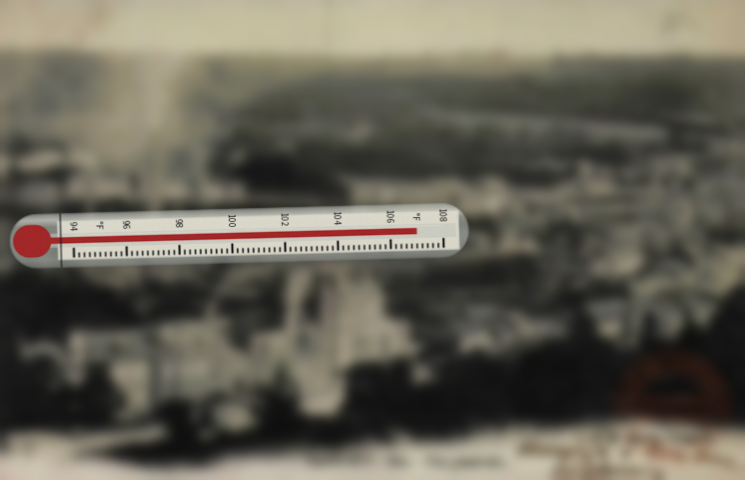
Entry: °F 107
